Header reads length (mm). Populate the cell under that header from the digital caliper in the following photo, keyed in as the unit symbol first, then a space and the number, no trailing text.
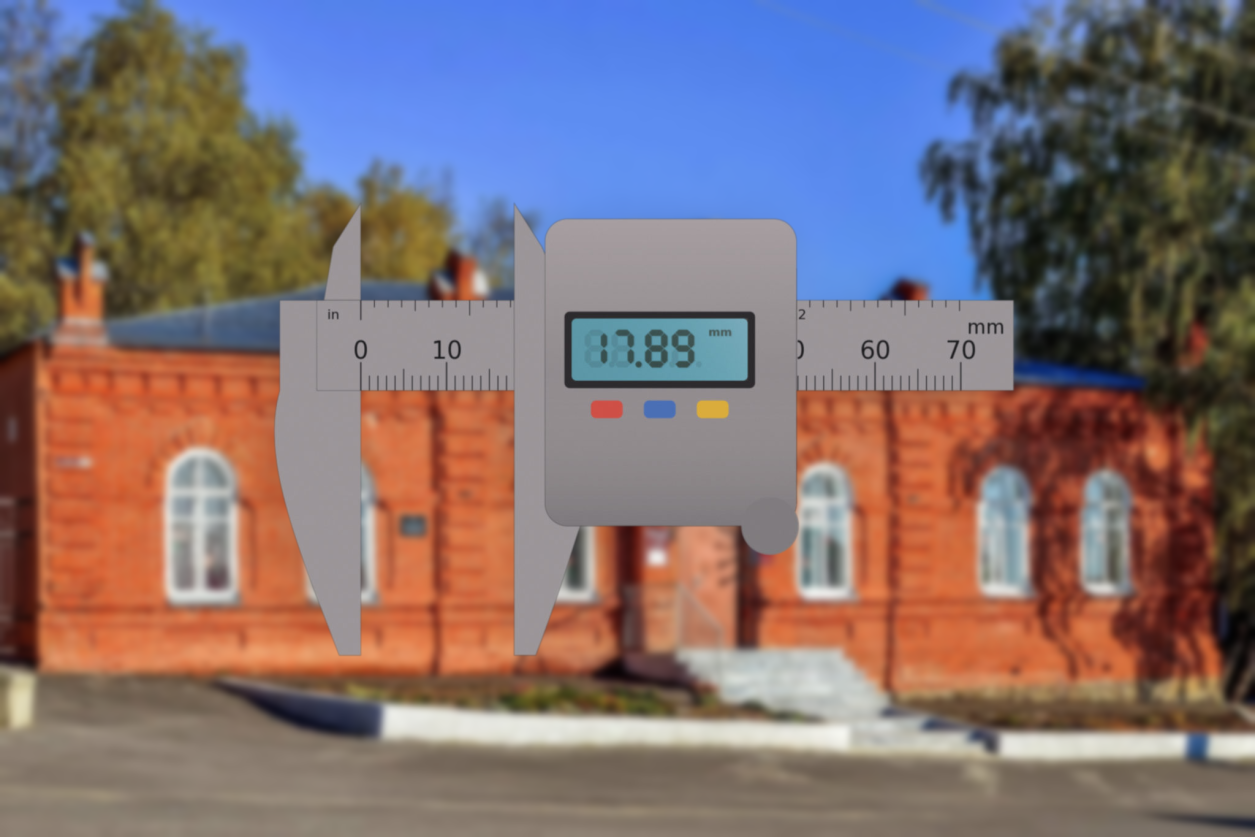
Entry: mm 17.89
